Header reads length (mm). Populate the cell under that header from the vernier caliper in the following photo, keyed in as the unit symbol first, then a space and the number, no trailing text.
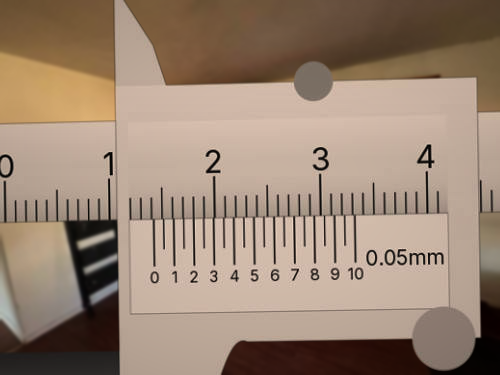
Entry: mm 14.2
